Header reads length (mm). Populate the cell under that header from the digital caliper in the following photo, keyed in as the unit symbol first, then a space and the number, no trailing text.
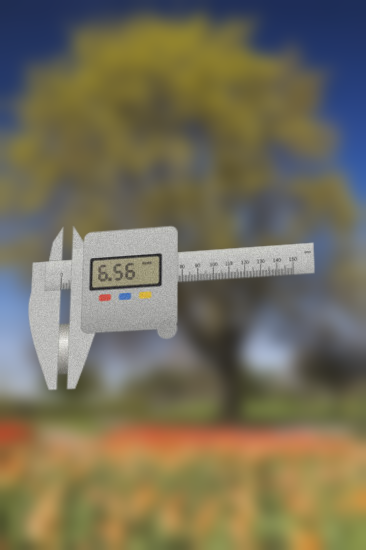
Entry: mm 6.56
